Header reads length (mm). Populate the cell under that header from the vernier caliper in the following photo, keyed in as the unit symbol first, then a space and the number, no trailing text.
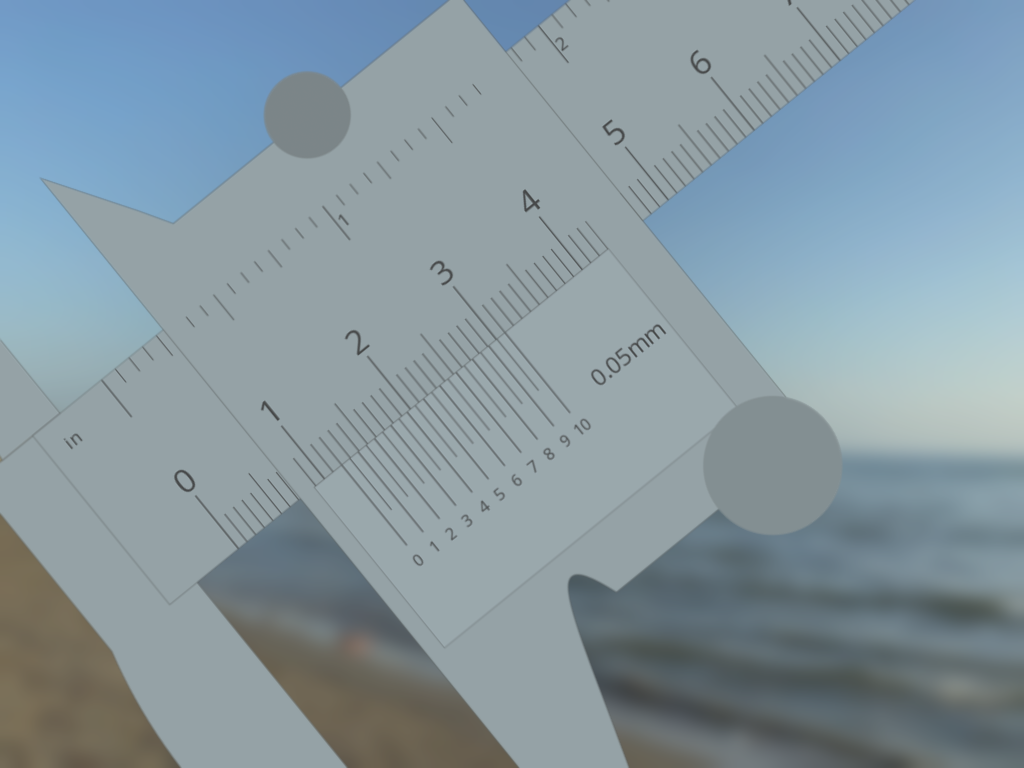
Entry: mm 12.0
